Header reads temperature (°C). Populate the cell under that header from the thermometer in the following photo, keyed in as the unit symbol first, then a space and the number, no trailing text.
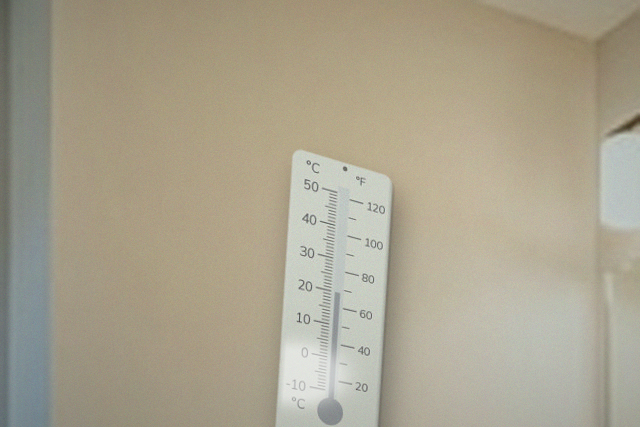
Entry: °C 20
